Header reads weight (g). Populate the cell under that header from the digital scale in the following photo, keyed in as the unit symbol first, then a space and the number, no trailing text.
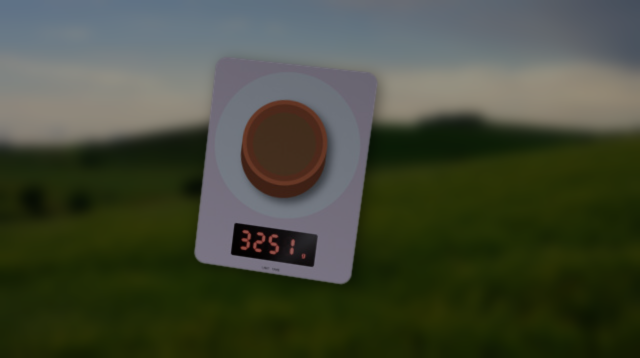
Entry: g 3251
